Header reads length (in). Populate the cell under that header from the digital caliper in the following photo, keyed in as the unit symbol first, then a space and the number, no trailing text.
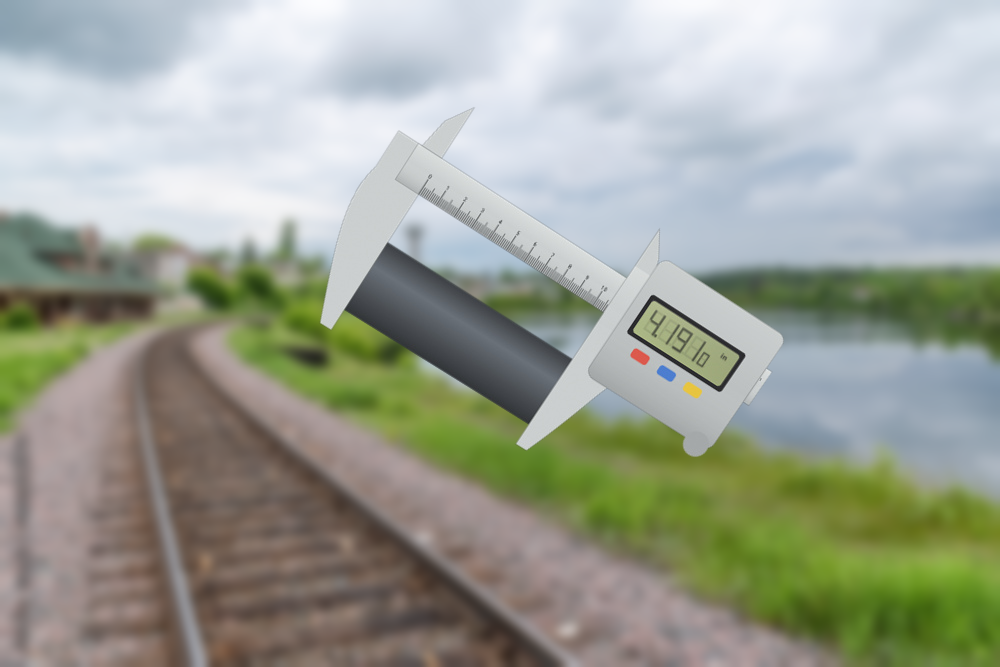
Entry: in 4.1910
